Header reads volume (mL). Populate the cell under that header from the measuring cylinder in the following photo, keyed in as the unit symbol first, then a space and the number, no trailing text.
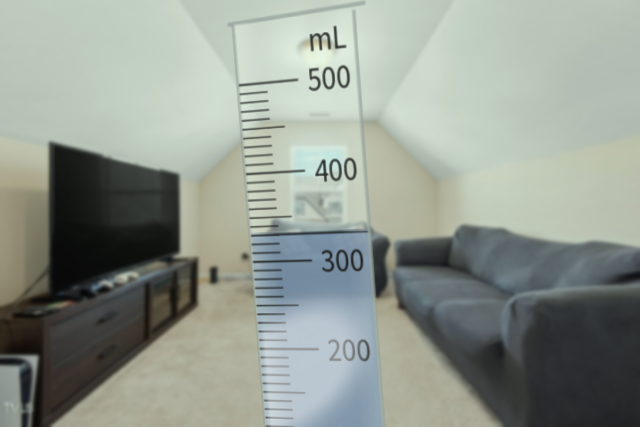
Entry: mL 330
